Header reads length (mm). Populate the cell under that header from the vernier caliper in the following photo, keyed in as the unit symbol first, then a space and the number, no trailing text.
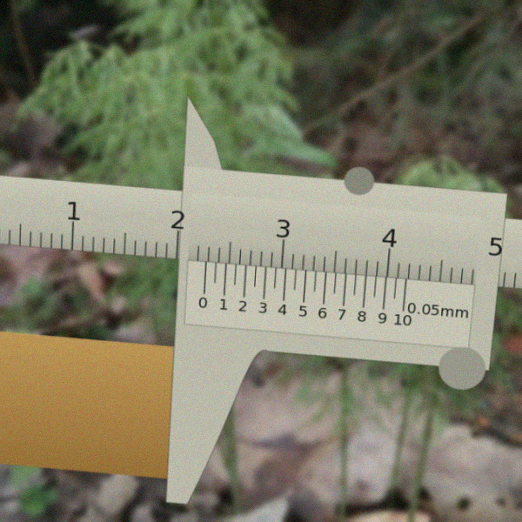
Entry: mm 22.8
